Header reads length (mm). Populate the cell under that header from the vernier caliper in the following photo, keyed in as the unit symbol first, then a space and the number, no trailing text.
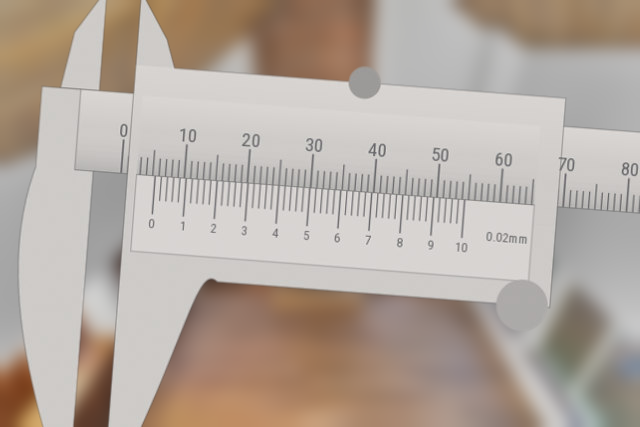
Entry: mm 5.4
